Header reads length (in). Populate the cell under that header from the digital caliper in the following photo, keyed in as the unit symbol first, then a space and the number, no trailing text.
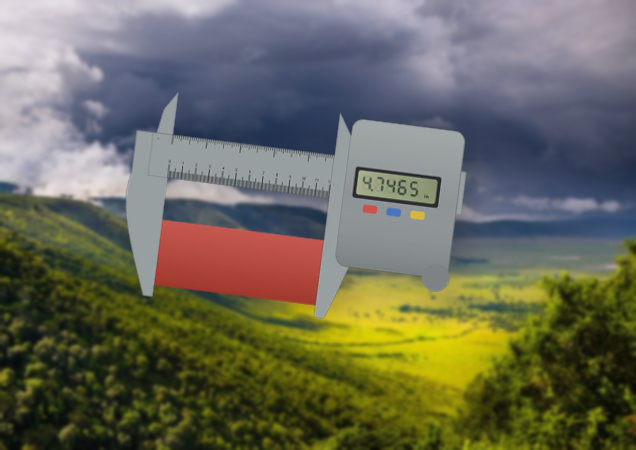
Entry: in 4.7465
